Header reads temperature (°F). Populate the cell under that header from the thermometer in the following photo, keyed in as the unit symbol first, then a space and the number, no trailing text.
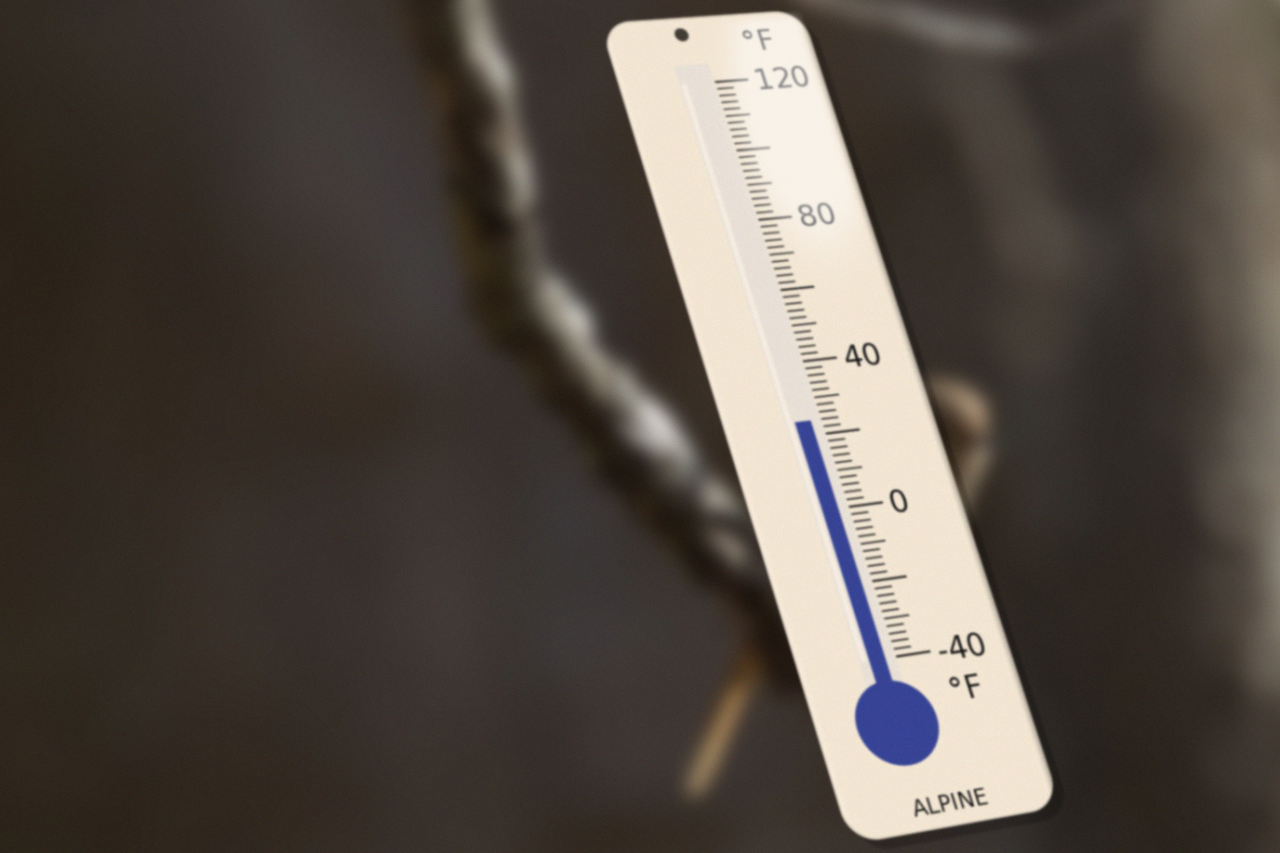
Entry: °F 24
